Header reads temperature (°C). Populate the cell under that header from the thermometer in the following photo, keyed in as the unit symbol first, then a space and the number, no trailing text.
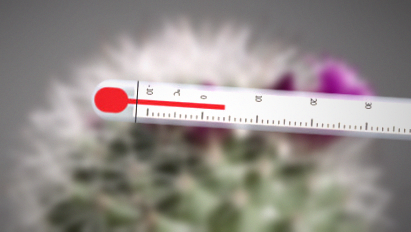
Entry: °C 4
